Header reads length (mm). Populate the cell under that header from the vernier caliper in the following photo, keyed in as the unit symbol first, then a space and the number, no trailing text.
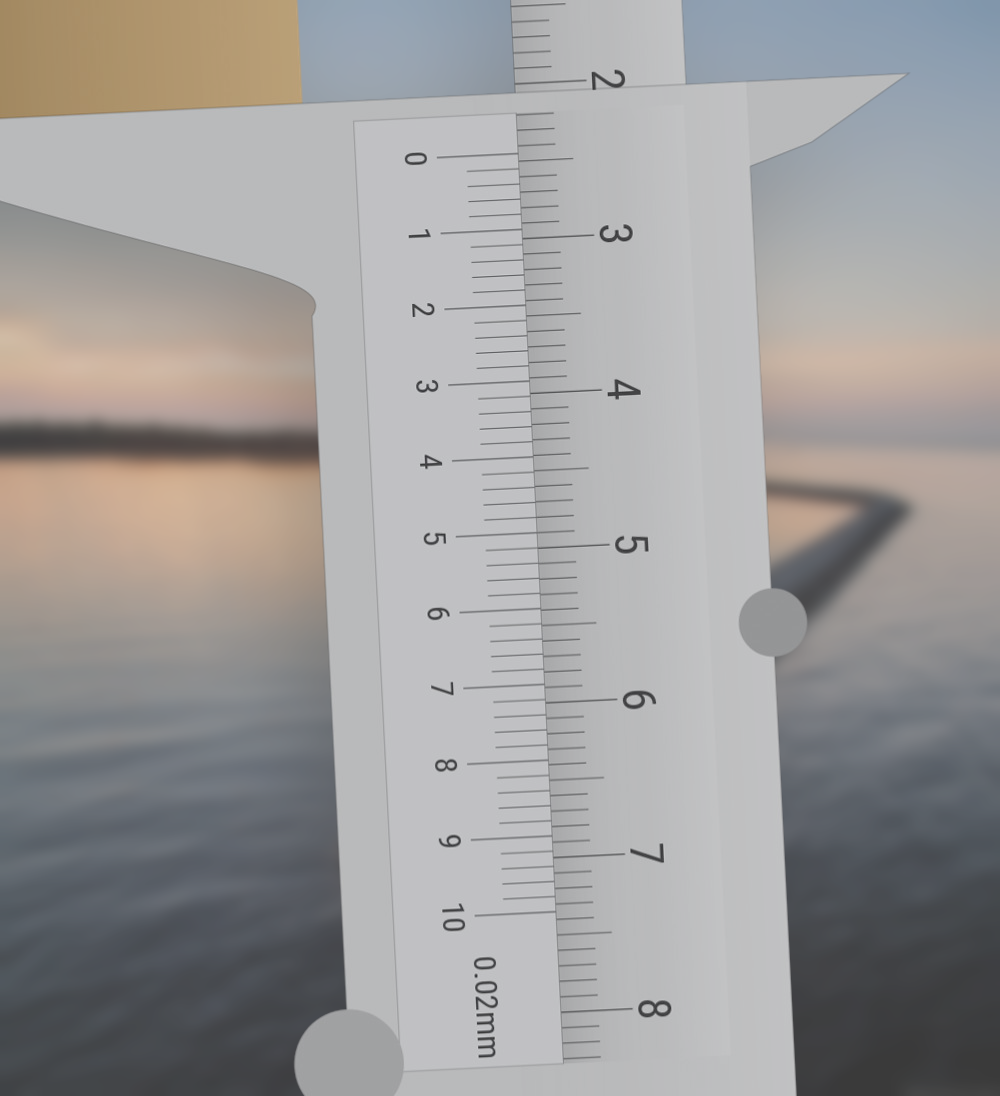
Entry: mm 24.5
